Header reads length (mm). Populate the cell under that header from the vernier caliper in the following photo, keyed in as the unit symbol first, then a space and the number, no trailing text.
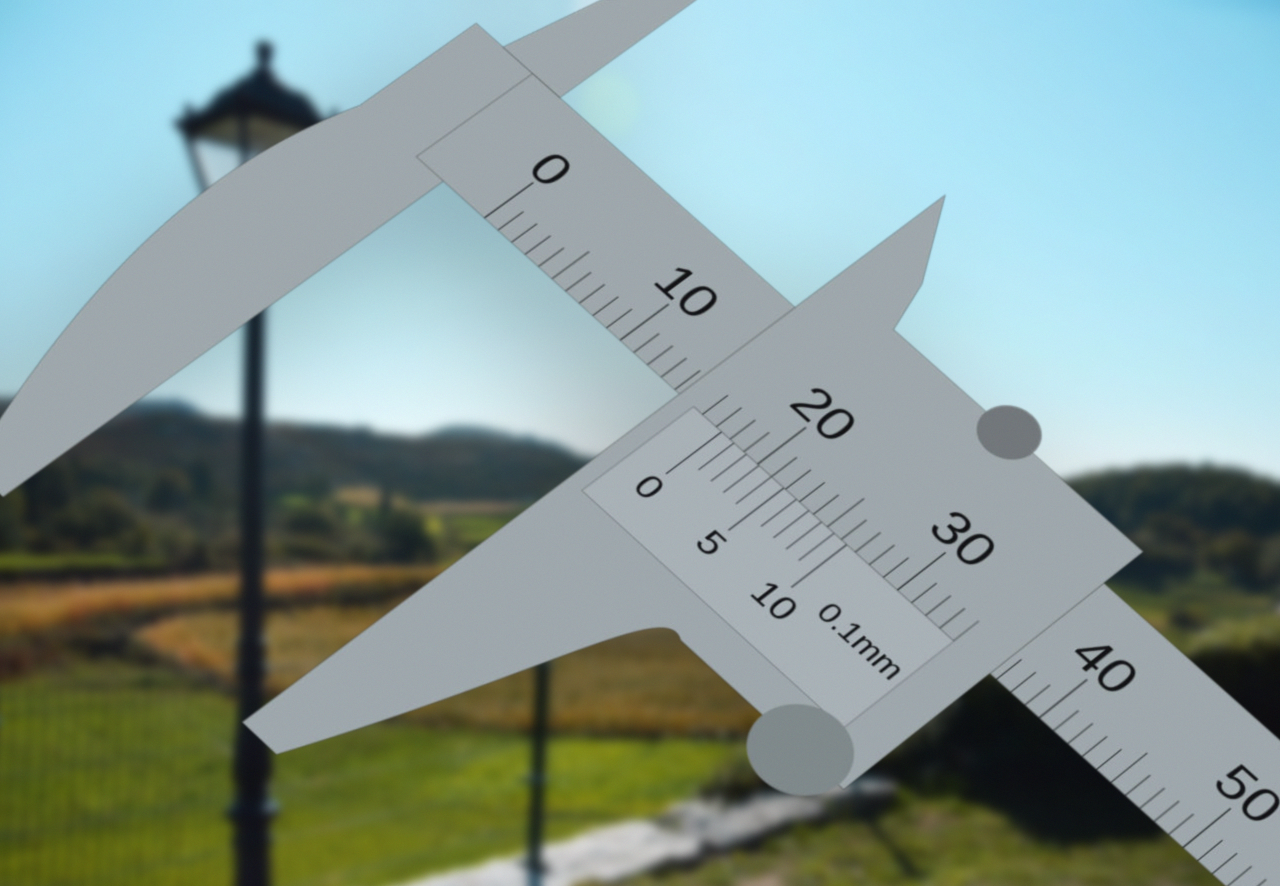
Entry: mm 17.4
